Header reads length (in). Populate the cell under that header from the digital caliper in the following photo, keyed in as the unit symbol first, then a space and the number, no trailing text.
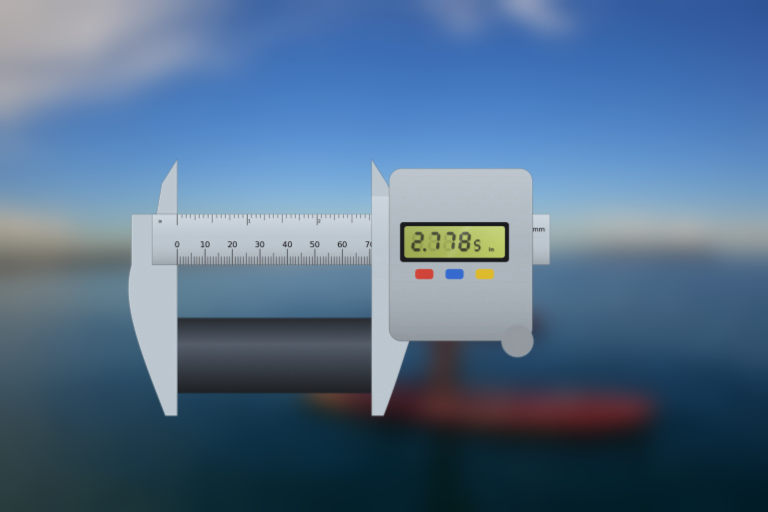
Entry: in 2.7785
